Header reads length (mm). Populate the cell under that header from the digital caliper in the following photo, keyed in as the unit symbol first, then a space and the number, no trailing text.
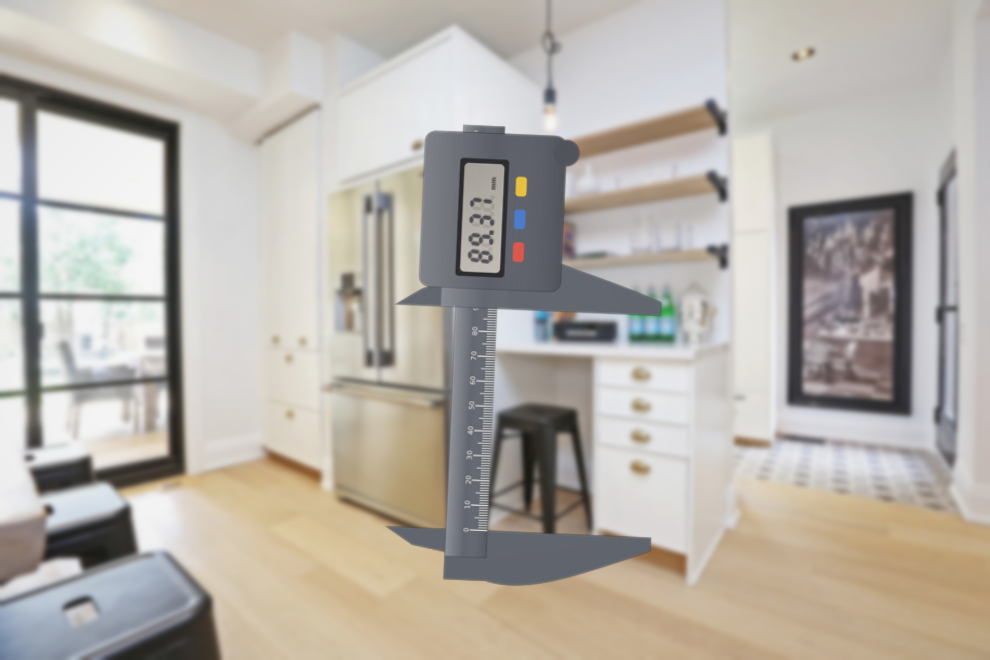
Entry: mm 89.37
